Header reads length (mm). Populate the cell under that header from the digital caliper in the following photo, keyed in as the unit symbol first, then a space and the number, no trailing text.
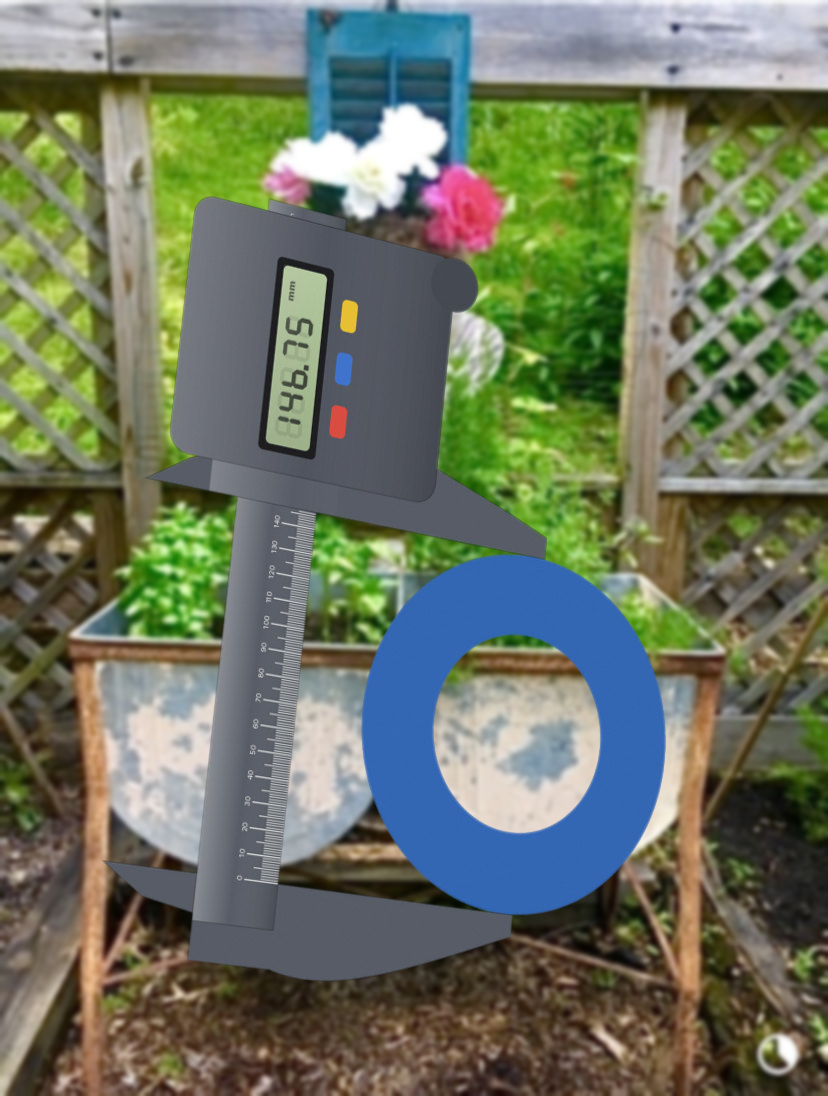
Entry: mm 146.75
